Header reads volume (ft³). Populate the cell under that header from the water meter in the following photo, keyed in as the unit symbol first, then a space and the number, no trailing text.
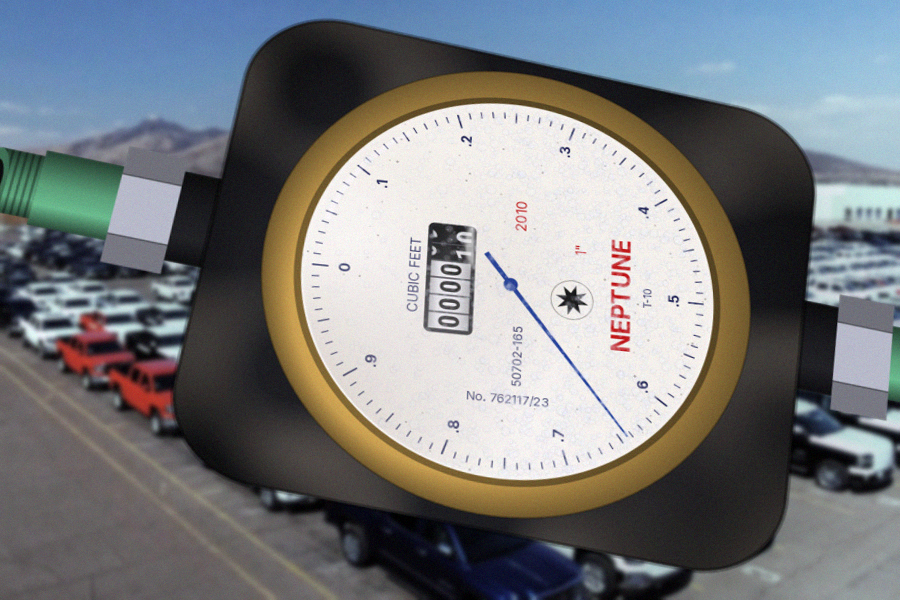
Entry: ft³ 9.64
